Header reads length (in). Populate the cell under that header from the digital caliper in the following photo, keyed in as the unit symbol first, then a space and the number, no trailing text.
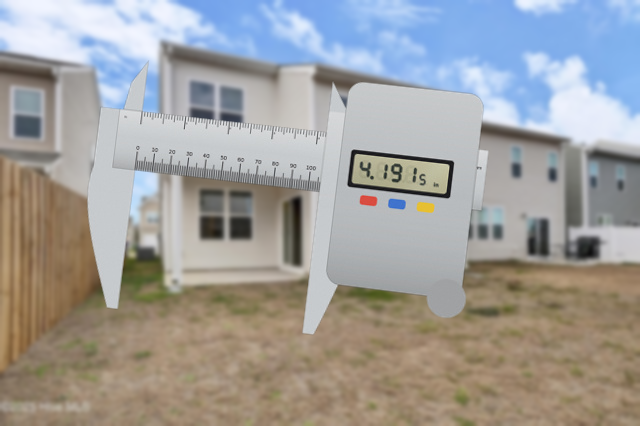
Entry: in 4.1915
